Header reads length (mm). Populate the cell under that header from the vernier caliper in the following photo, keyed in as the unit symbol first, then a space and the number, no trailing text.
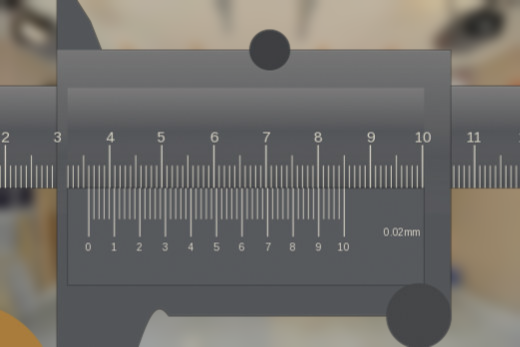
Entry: mm 36.0
